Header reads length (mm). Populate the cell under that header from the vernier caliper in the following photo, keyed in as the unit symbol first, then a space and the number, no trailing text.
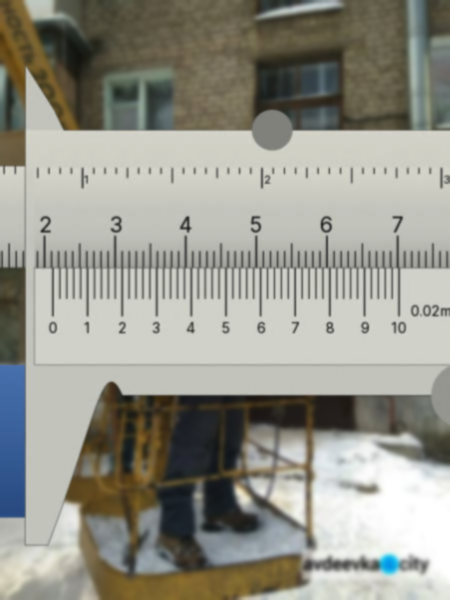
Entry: mm 21.2
